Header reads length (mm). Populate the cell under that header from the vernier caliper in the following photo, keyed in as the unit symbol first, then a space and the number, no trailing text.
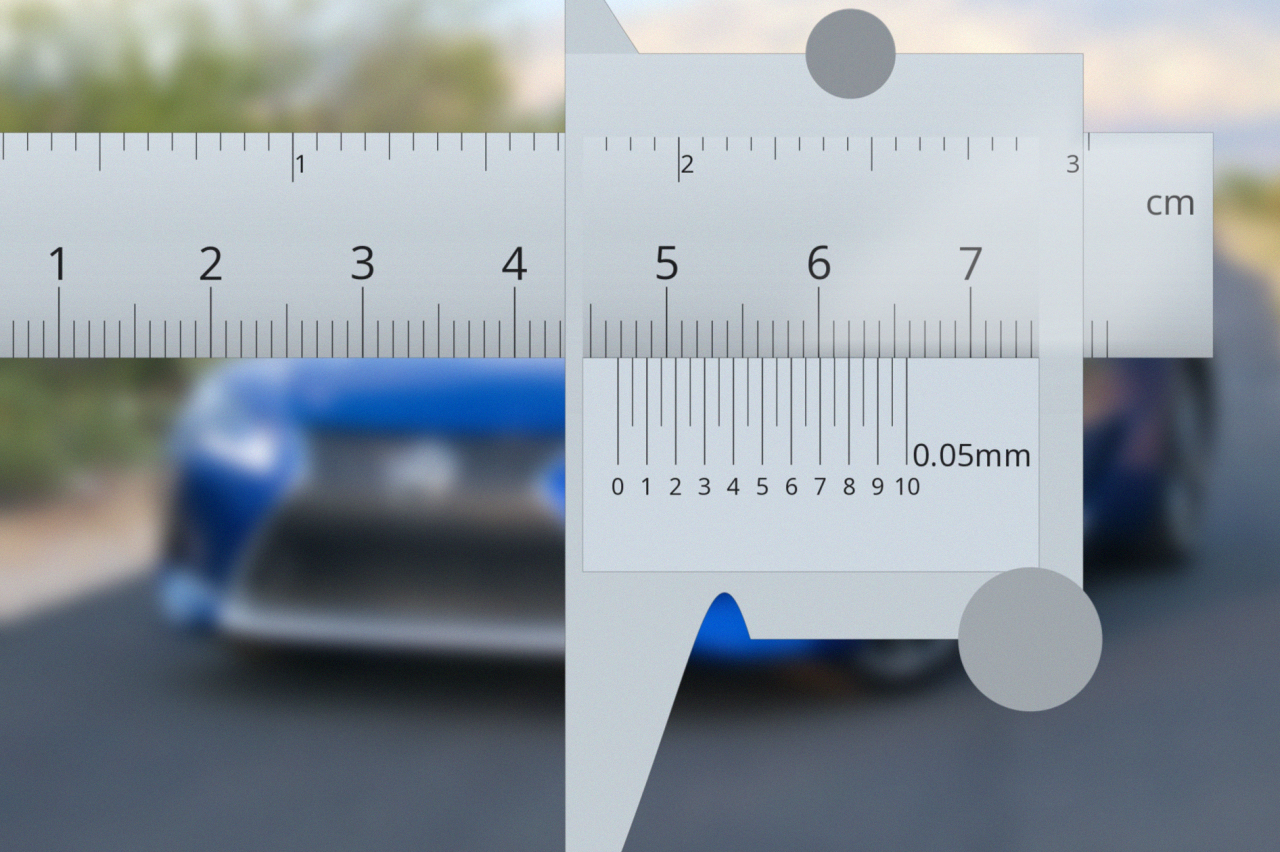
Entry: mm 46.8
